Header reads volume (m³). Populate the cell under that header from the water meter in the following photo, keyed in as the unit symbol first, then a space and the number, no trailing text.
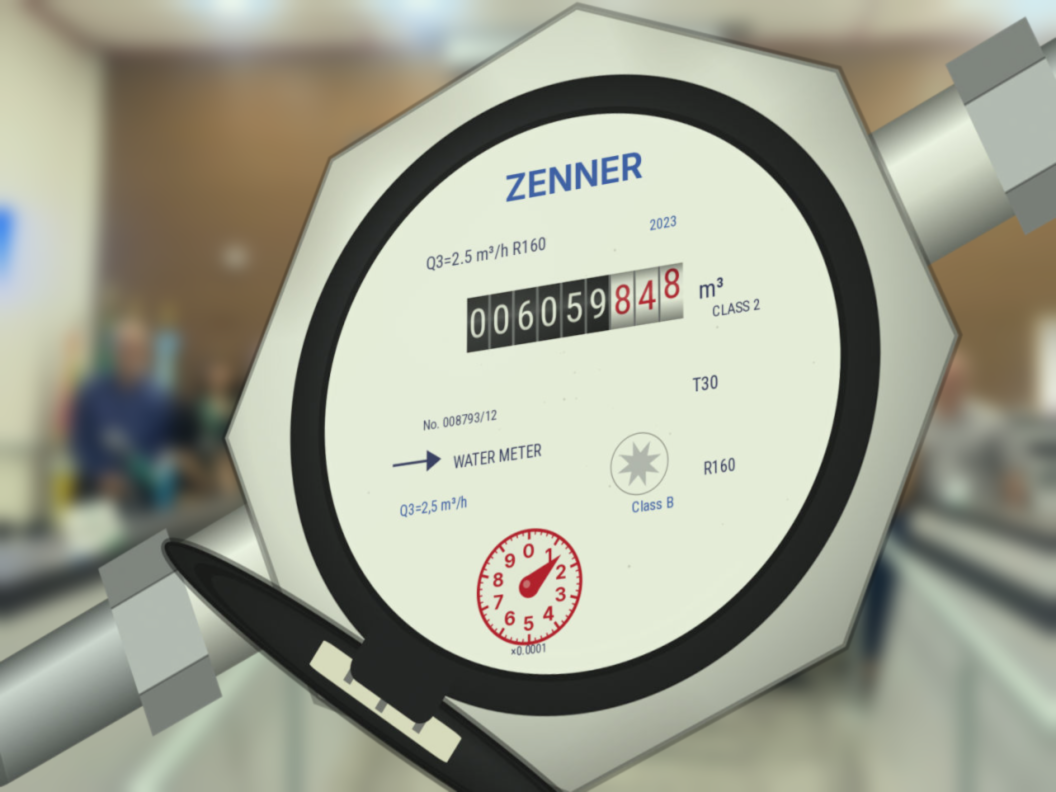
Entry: m³ 6059.8481
